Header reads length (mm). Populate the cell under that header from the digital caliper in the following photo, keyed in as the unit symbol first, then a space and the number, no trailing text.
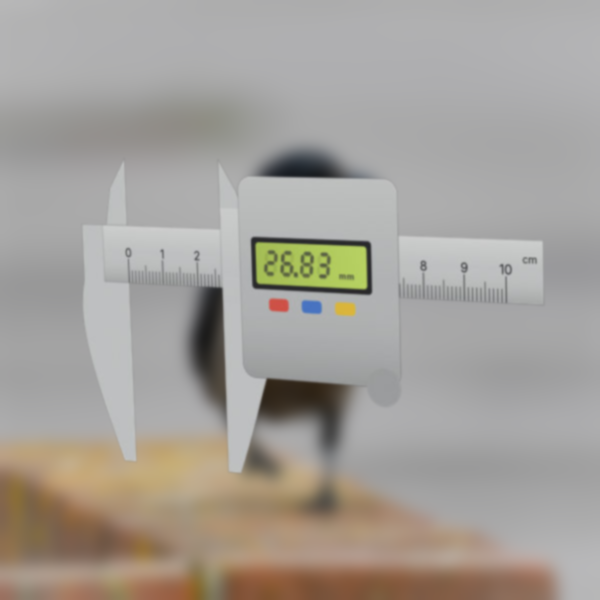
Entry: mm 26.83
